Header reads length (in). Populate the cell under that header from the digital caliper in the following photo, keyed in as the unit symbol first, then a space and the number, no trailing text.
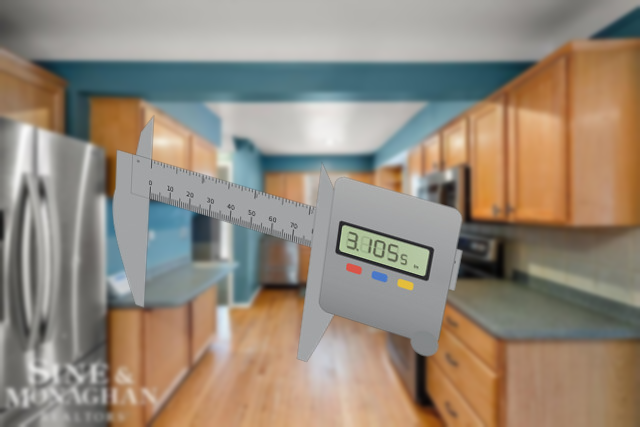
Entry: in 3.1055
